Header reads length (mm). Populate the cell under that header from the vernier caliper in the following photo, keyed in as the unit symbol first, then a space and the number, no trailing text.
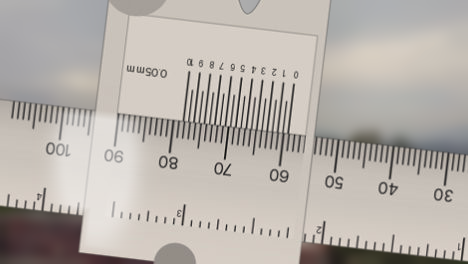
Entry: mm 59.2
